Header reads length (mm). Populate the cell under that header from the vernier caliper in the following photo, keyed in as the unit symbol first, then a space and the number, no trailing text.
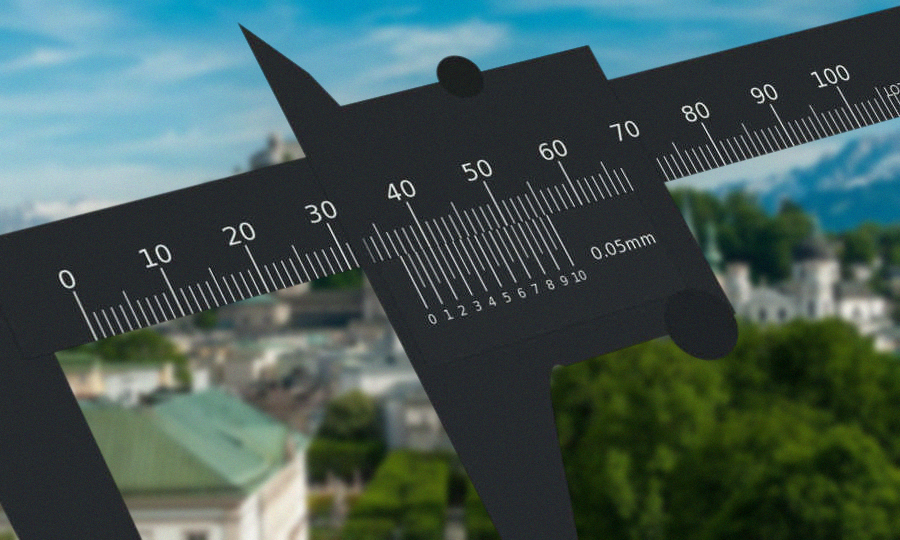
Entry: mm 36.2
